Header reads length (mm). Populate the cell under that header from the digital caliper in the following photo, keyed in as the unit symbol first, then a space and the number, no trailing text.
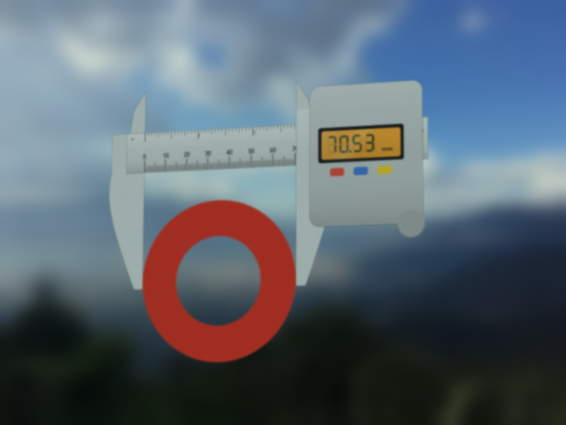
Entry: mm 70.53
